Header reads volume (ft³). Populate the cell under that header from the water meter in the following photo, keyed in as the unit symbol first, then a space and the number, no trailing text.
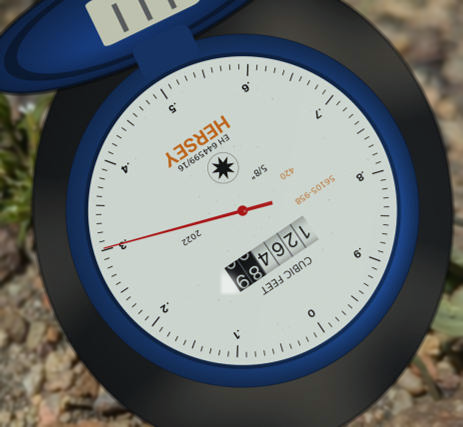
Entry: ft³ 126489.30
